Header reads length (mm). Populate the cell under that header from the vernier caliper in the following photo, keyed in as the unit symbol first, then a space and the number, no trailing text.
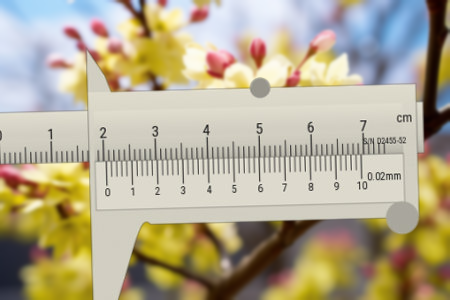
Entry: mm 20.5
